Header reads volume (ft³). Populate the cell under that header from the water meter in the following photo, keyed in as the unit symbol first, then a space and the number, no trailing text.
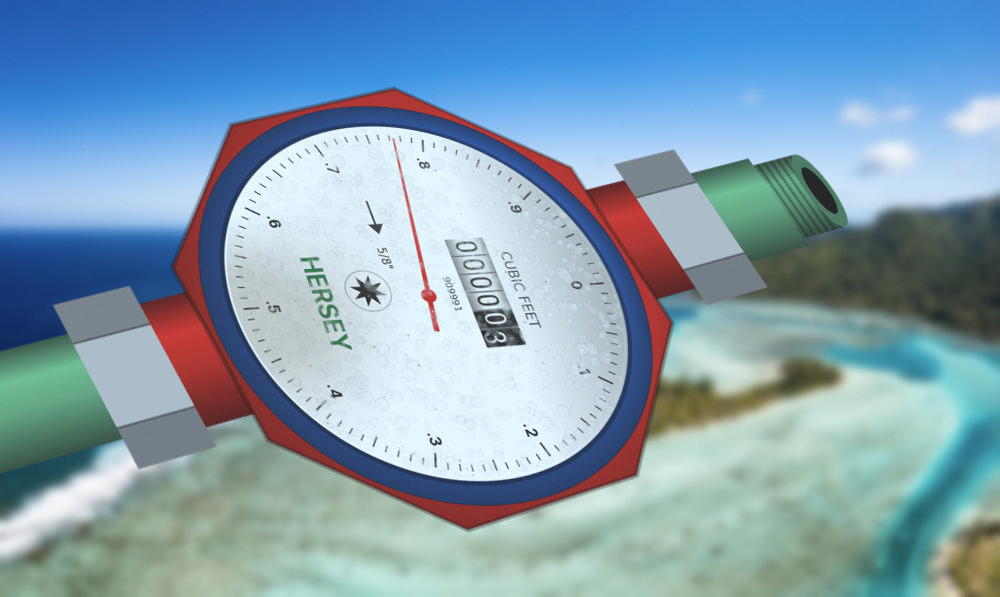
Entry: ft³ 2.77
